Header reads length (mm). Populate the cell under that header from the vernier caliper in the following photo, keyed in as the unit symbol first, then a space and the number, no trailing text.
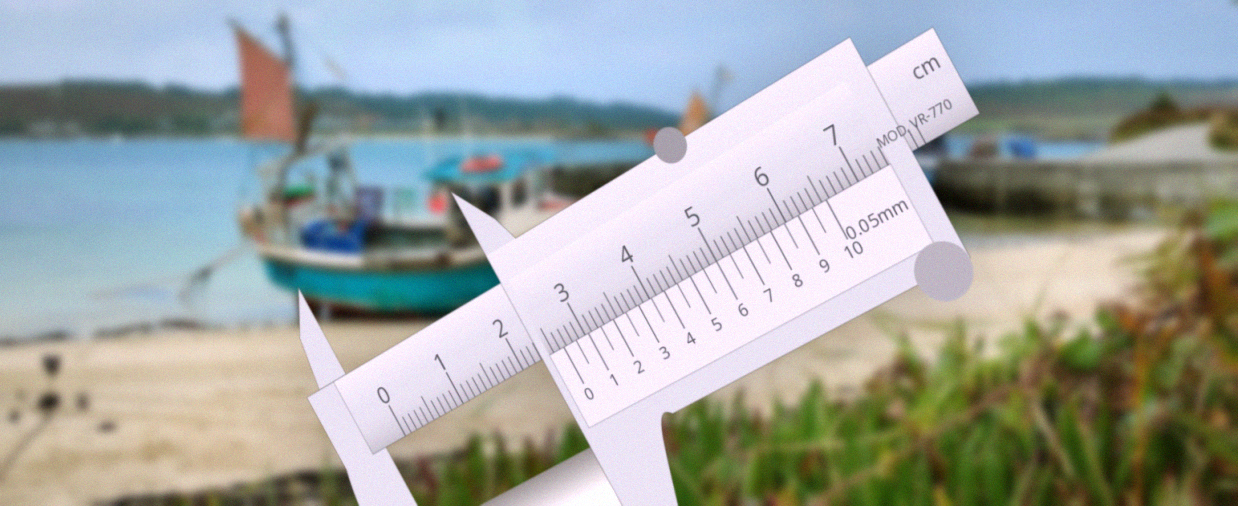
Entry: mm 26.6
